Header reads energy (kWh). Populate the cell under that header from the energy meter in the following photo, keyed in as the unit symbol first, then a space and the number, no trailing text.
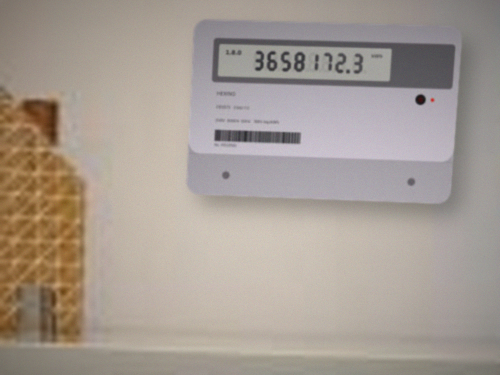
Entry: kWh 3658172.3
